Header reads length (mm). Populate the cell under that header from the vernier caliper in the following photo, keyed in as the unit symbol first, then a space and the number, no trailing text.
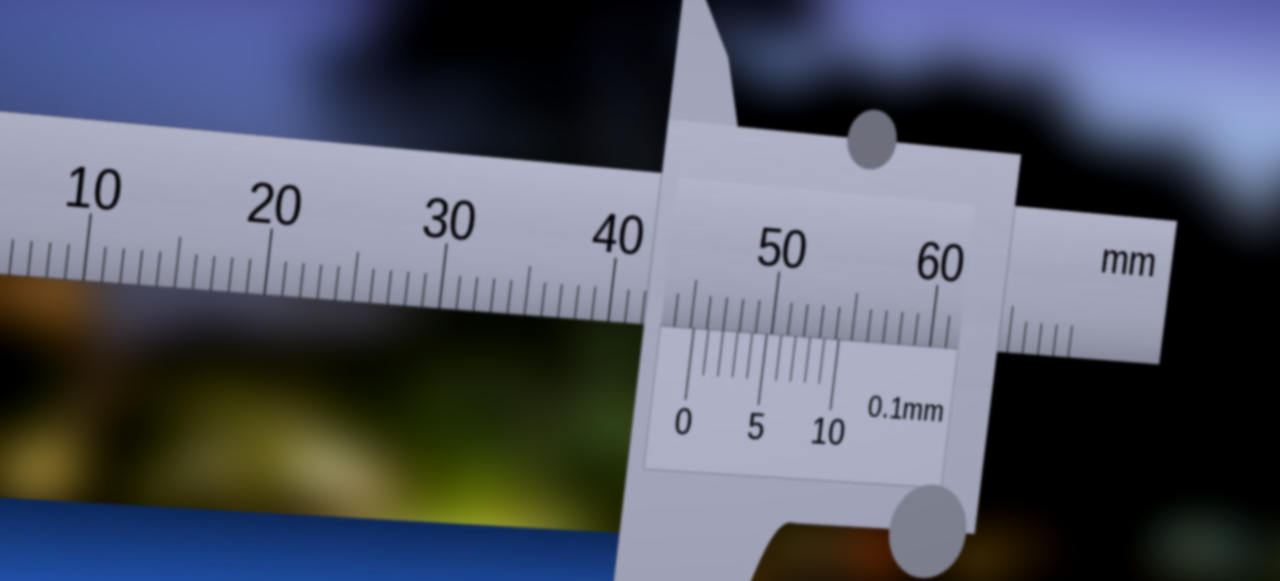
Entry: mm 45.2
